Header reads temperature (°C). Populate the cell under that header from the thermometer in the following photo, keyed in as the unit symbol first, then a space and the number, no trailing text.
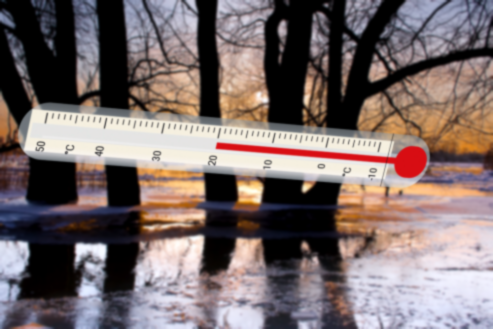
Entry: °C 20
